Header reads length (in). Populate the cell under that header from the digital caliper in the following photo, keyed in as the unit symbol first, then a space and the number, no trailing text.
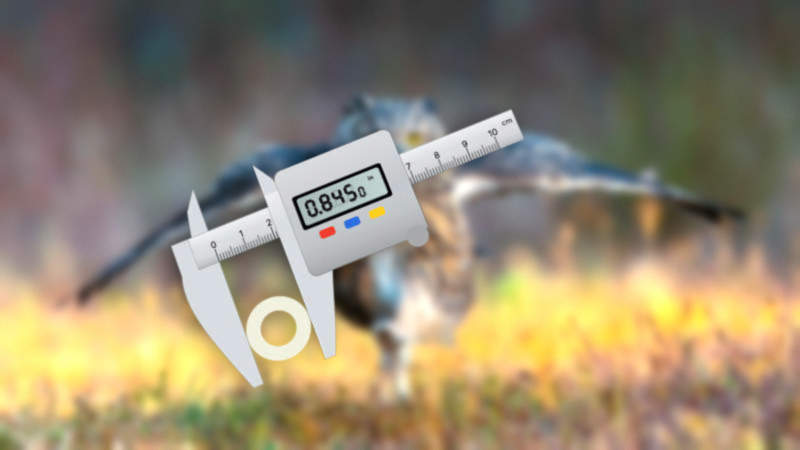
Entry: in 0.8450
